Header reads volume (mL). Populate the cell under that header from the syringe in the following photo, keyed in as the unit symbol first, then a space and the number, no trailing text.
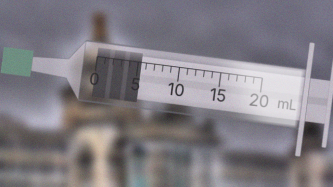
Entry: mL 0
